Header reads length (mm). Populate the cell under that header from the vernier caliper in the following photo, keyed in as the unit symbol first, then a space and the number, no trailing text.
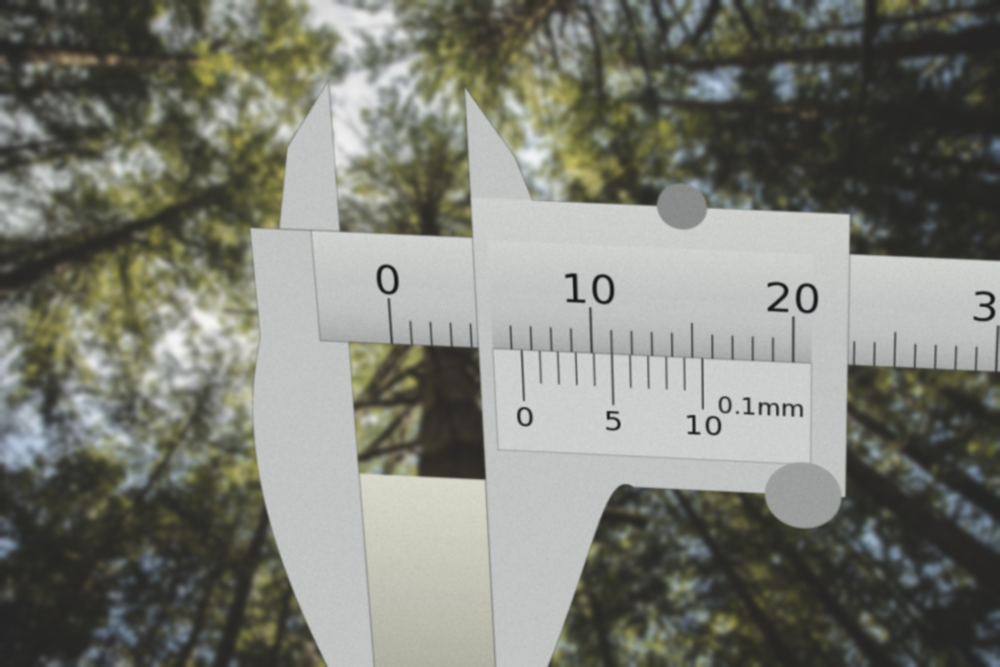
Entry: mm 6.5
